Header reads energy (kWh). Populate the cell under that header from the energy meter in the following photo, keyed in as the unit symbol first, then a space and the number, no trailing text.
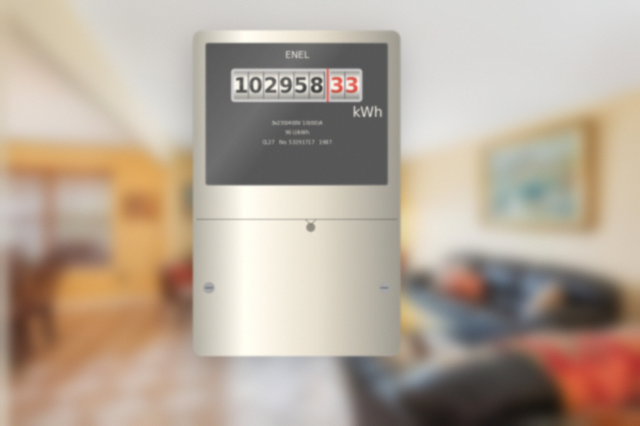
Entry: kWh 102958.33
